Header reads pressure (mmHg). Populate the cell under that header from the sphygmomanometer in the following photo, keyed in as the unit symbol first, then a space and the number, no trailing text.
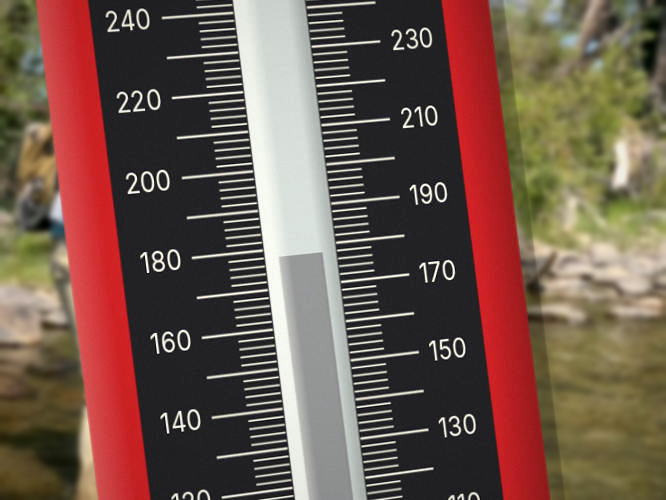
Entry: mmHg 178
